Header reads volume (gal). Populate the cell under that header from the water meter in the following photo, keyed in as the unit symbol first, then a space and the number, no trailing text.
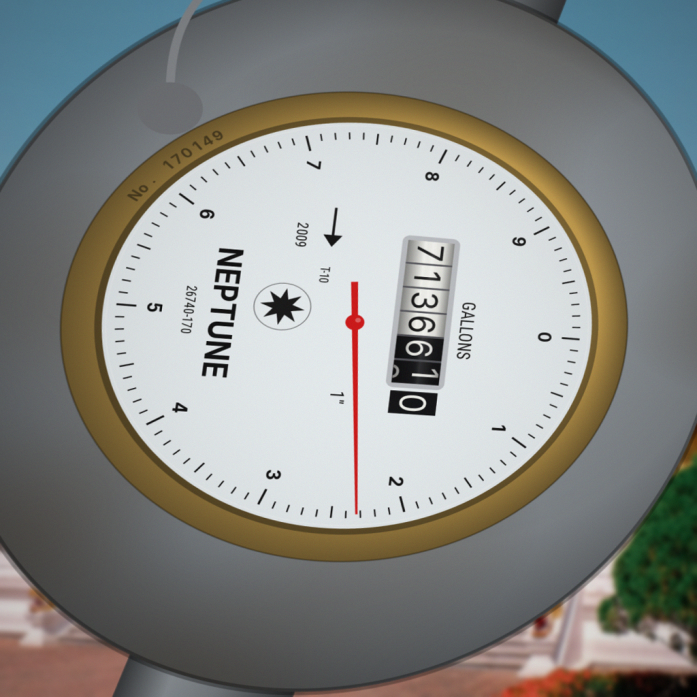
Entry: gal 7136612.3
